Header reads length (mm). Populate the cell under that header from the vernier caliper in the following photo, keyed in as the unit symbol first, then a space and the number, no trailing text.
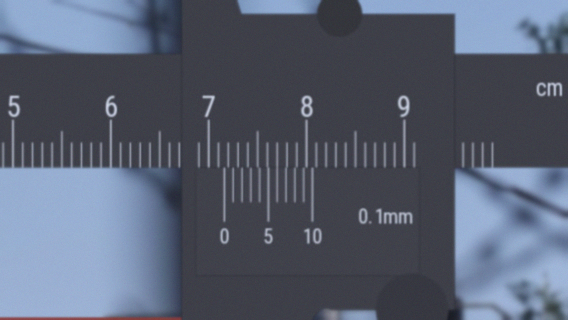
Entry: mm 71.6
